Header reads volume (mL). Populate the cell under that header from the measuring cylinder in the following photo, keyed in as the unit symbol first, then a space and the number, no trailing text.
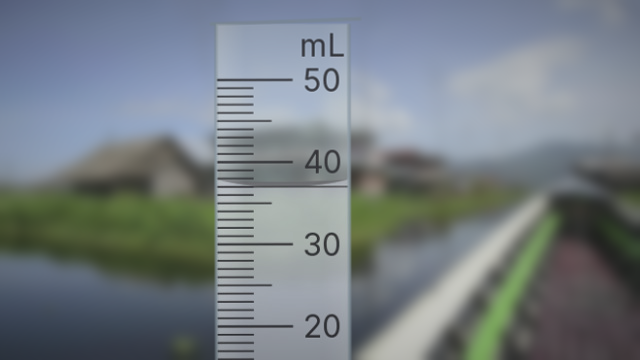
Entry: mL 37
